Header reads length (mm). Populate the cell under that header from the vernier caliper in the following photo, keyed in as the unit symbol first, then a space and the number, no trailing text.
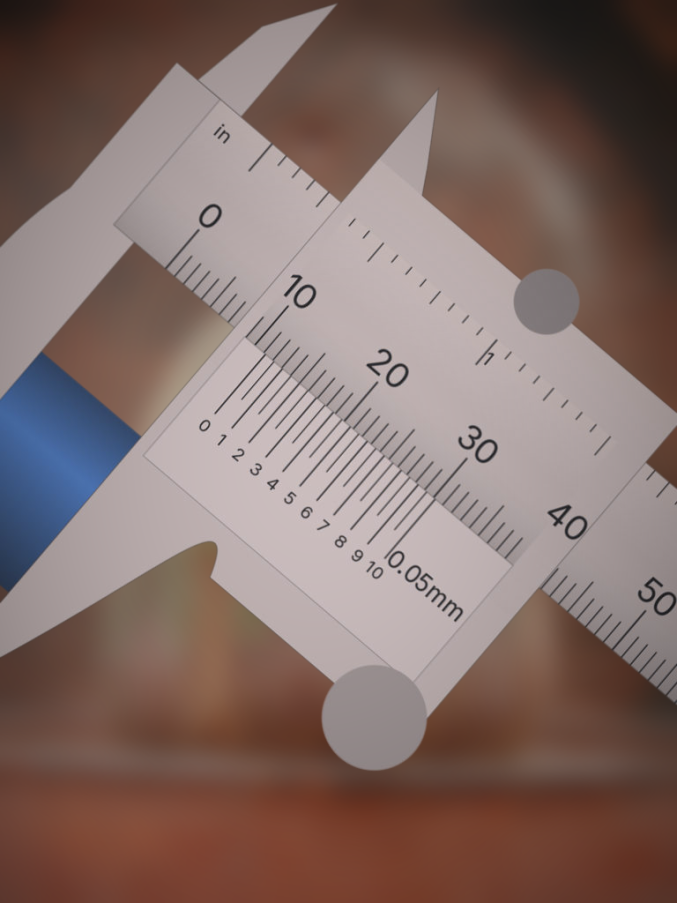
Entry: mm 11.2
